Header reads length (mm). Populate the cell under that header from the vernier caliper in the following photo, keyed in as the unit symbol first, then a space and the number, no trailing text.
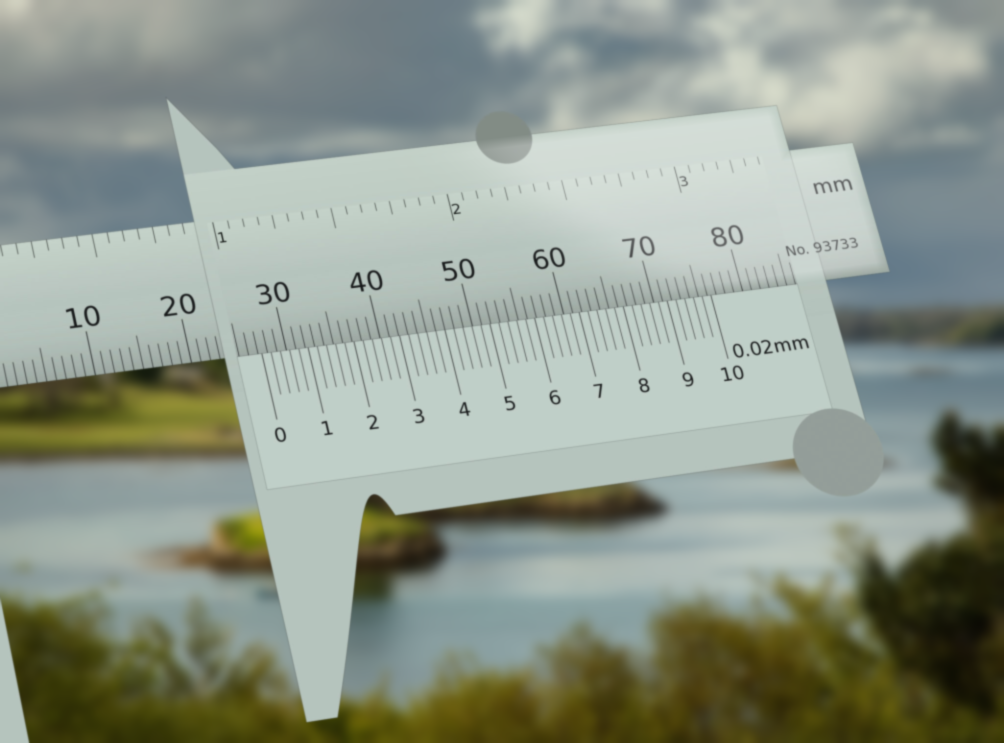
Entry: mm 27.4
